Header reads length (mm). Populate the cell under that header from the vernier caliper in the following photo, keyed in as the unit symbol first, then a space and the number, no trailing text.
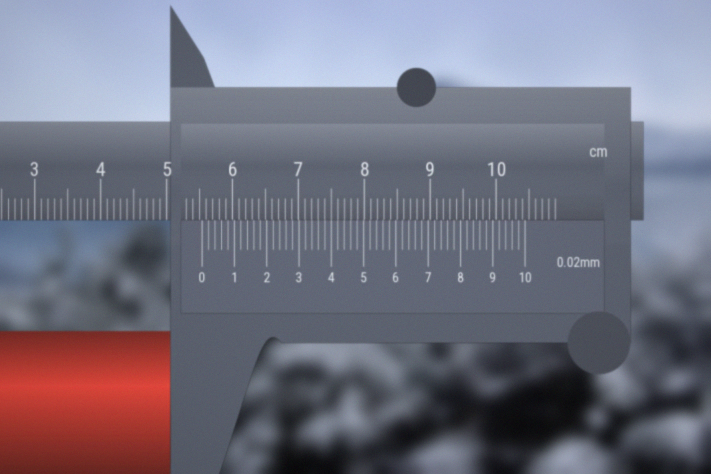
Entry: mm 55.4
